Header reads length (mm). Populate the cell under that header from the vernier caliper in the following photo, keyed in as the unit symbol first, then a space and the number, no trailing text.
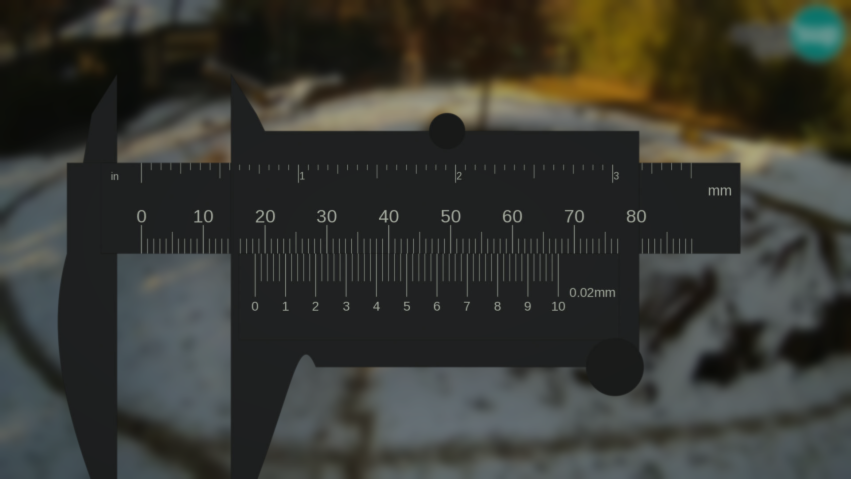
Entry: mm 18.4
